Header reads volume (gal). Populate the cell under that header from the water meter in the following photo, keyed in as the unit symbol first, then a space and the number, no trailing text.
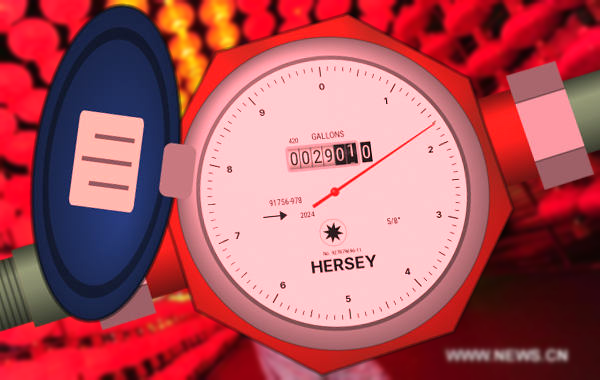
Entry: gal 29011.7
